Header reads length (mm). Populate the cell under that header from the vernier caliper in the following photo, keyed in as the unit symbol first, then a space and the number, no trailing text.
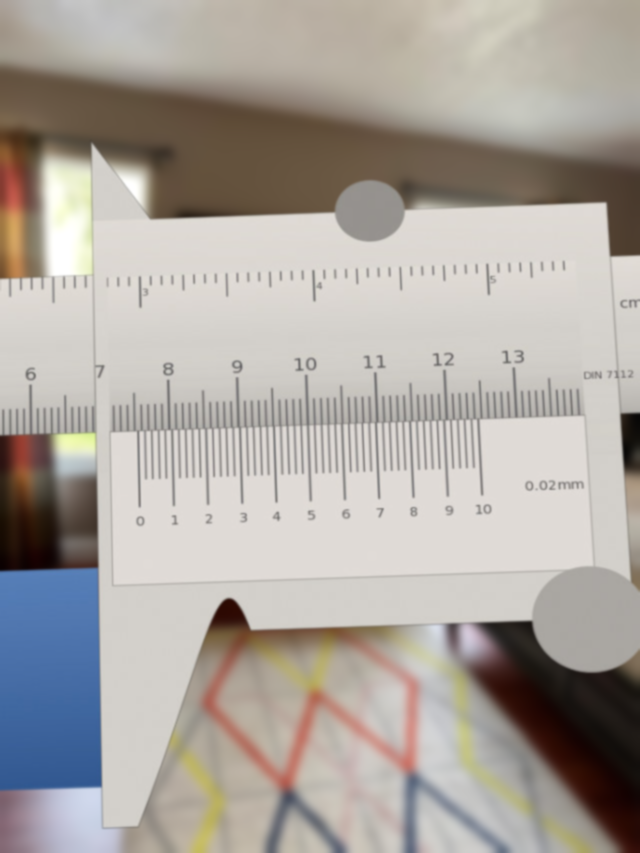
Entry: mm 75.5
